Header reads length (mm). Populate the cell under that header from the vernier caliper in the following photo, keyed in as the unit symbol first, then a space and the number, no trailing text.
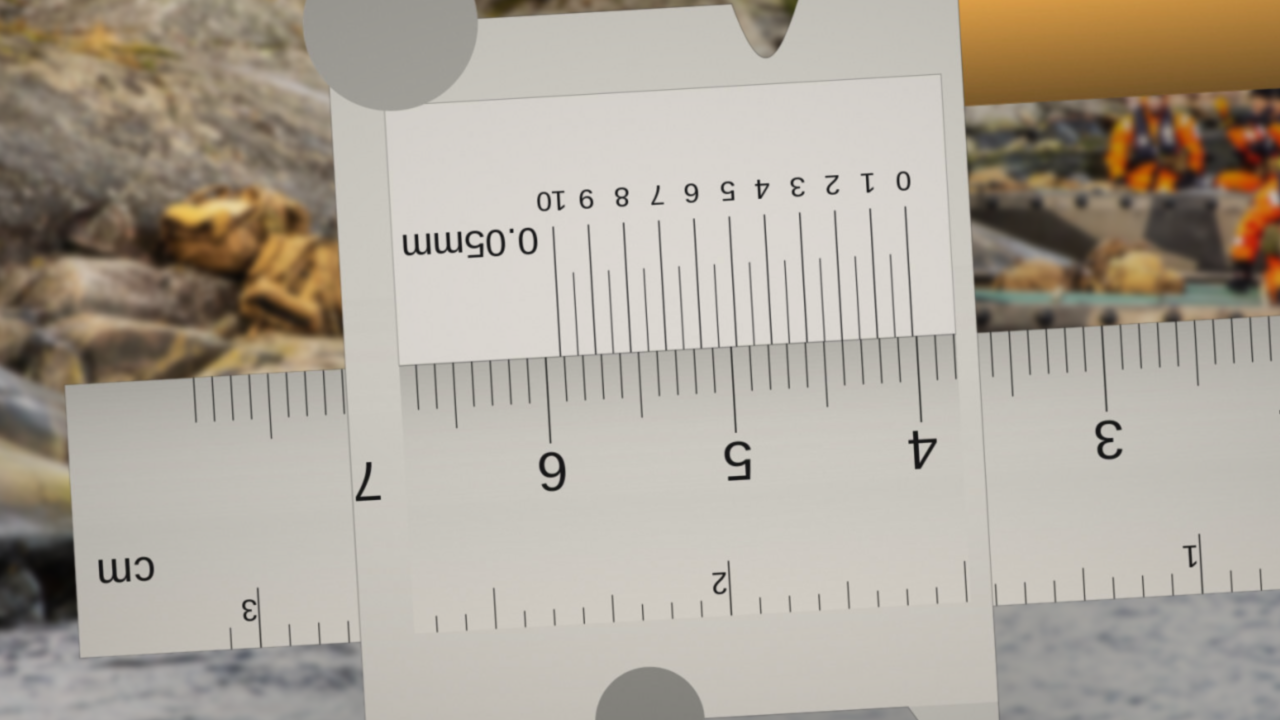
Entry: mm 40.2
